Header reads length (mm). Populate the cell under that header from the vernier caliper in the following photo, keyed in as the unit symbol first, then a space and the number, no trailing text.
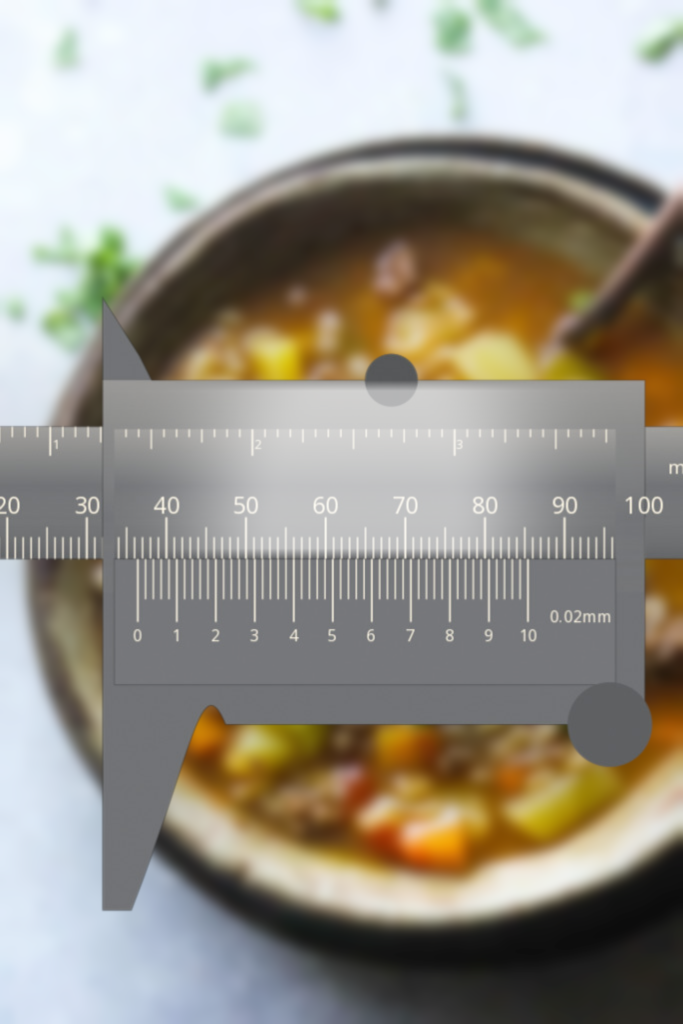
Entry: mm 36.4
